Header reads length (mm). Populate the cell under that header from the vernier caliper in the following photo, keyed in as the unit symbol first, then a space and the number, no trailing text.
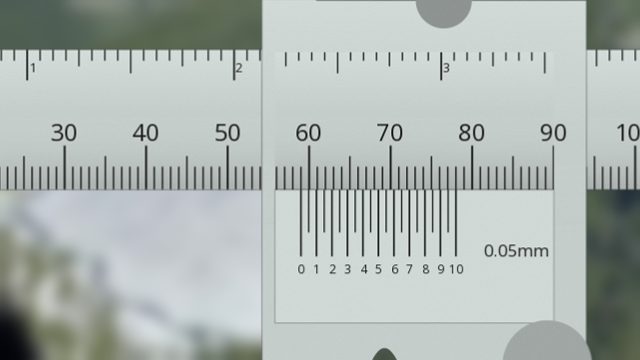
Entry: mm 59.0
